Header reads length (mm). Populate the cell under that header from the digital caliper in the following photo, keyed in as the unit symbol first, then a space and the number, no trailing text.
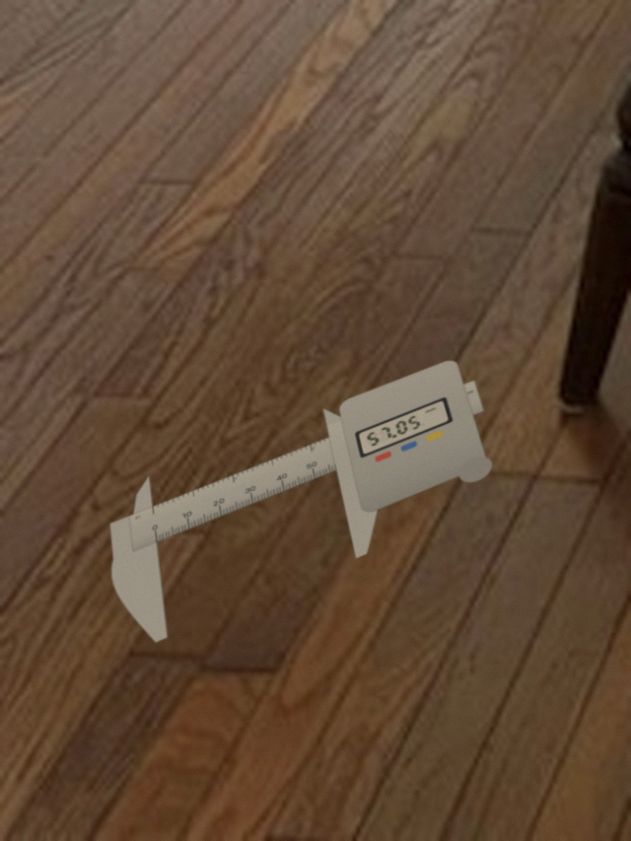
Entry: mm 57.05
